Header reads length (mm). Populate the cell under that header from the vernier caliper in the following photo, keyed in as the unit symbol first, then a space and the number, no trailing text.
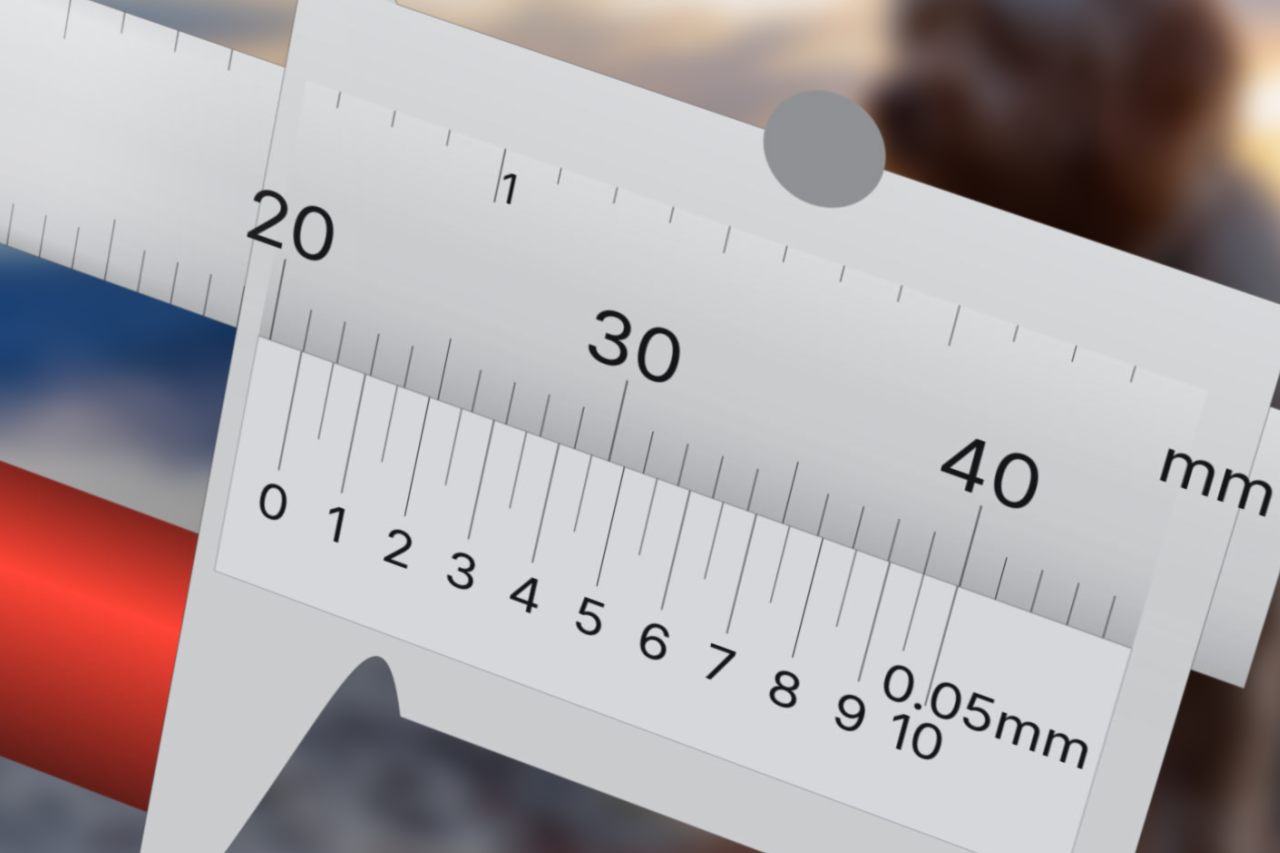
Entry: mm 20.95
